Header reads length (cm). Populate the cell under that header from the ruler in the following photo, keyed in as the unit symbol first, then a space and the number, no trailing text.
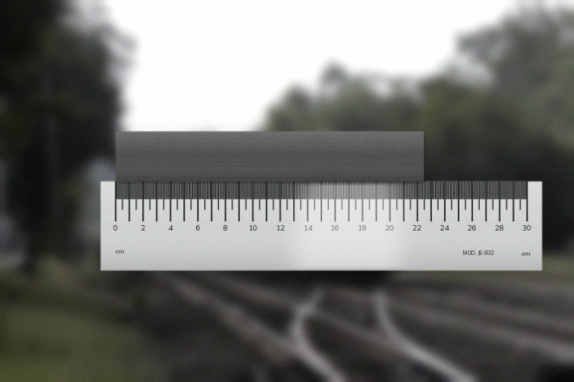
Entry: cm 22.5
